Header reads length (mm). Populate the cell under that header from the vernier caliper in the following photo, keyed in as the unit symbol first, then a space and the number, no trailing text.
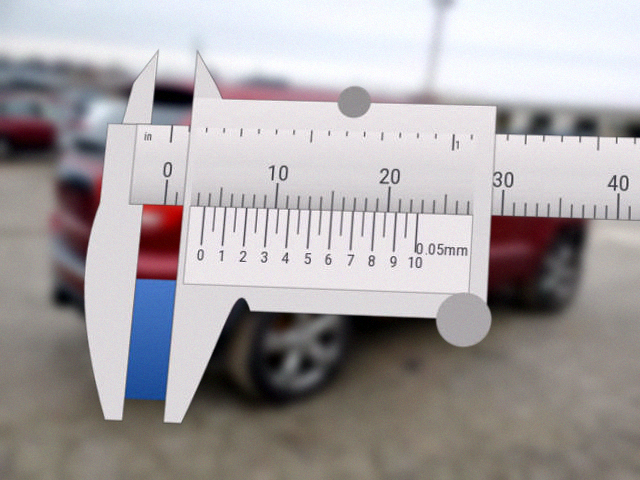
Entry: mm 3.6
